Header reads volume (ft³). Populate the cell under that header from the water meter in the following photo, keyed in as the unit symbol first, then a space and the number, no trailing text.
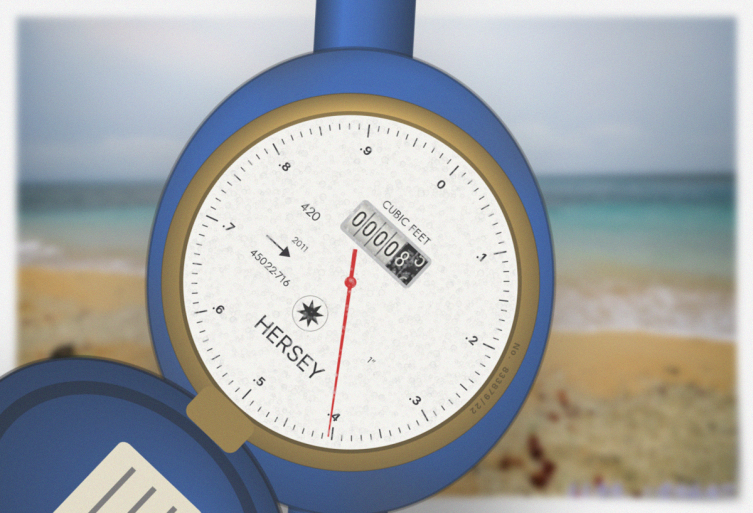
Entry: ft³ 85.40
